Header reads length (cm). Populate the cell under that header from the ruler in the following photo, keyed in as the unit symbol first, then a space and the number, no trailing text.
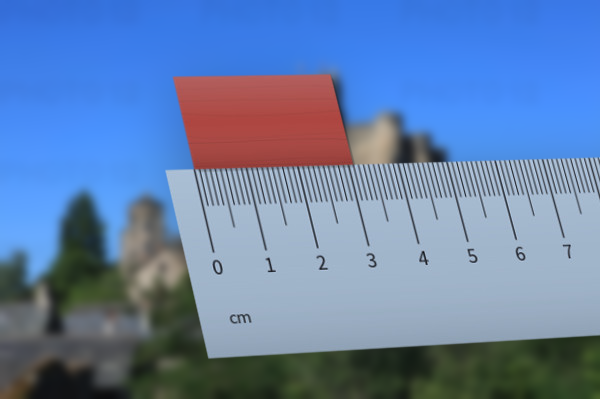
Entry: cm 3.1
